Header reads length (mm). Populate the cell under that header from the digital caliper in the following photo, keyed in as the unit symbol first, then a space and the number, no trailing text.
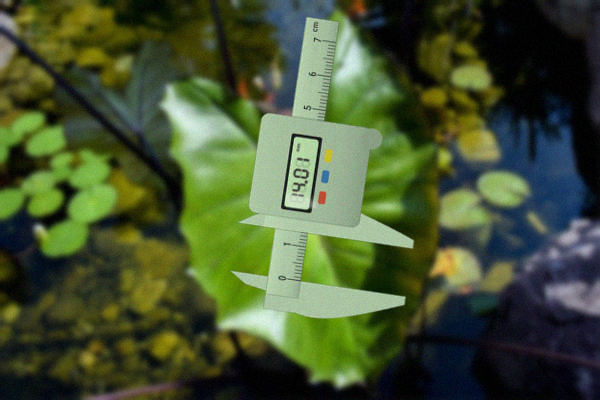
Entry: mm 14.01
